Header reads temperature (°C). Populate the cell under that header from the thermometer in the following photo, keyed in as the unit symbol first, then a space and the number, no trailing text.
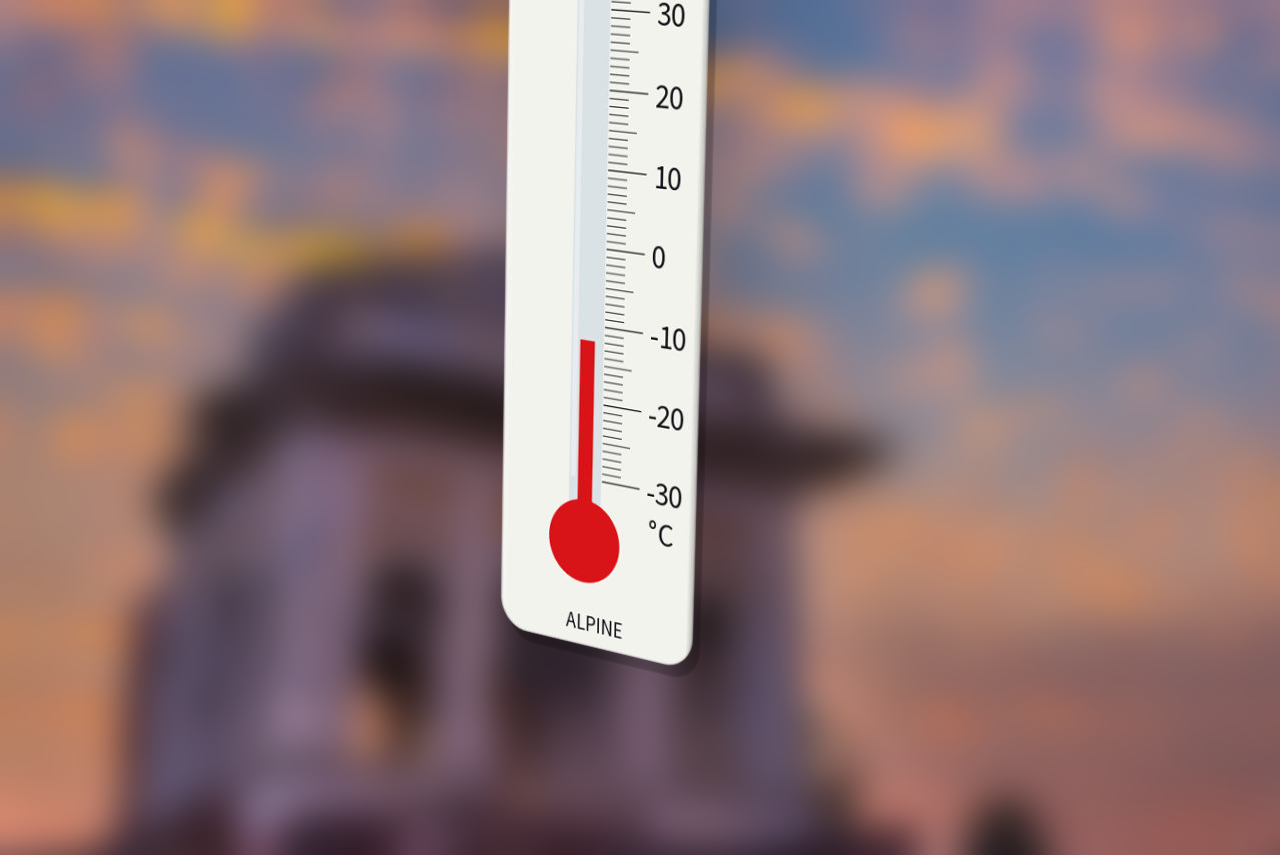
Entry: °C -12
